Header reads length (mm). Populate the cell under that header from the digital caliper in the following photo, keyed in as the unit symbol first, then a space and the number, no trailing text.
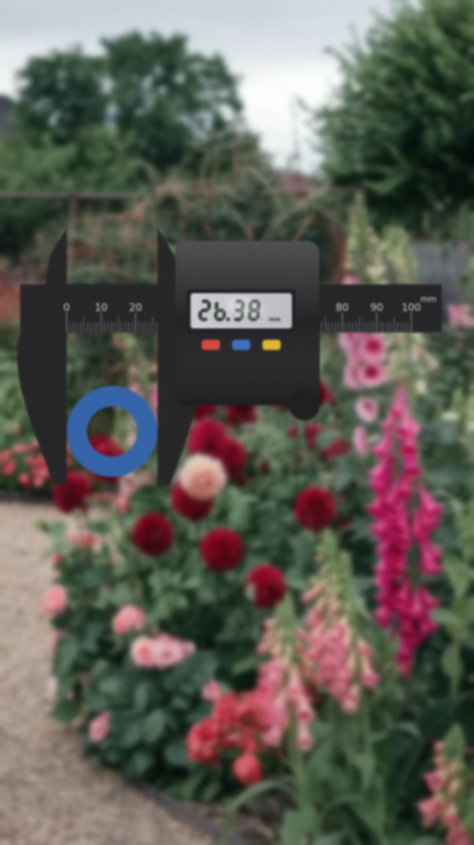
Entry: mm 26.38
